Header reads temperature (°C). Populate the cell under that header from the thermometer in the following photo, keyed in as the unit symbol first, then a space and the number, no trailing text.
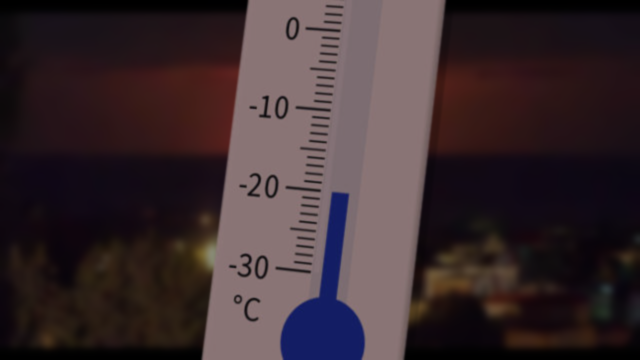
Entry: °C -20
